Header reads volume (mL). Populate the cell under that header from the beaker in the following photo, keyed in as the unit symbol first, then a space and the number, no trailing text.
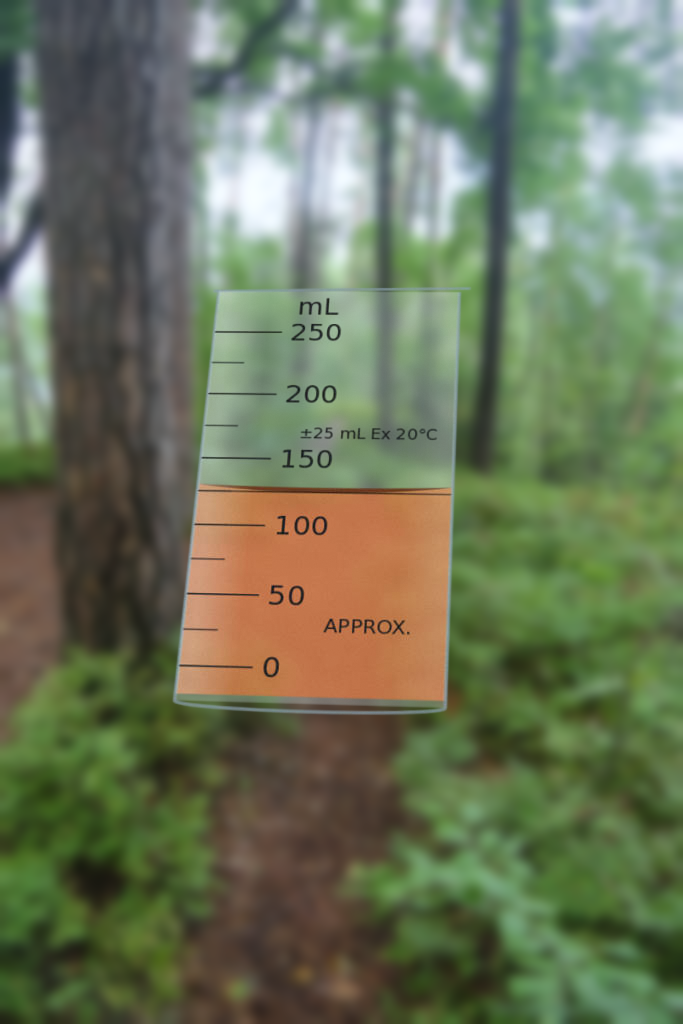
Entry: mL 125
